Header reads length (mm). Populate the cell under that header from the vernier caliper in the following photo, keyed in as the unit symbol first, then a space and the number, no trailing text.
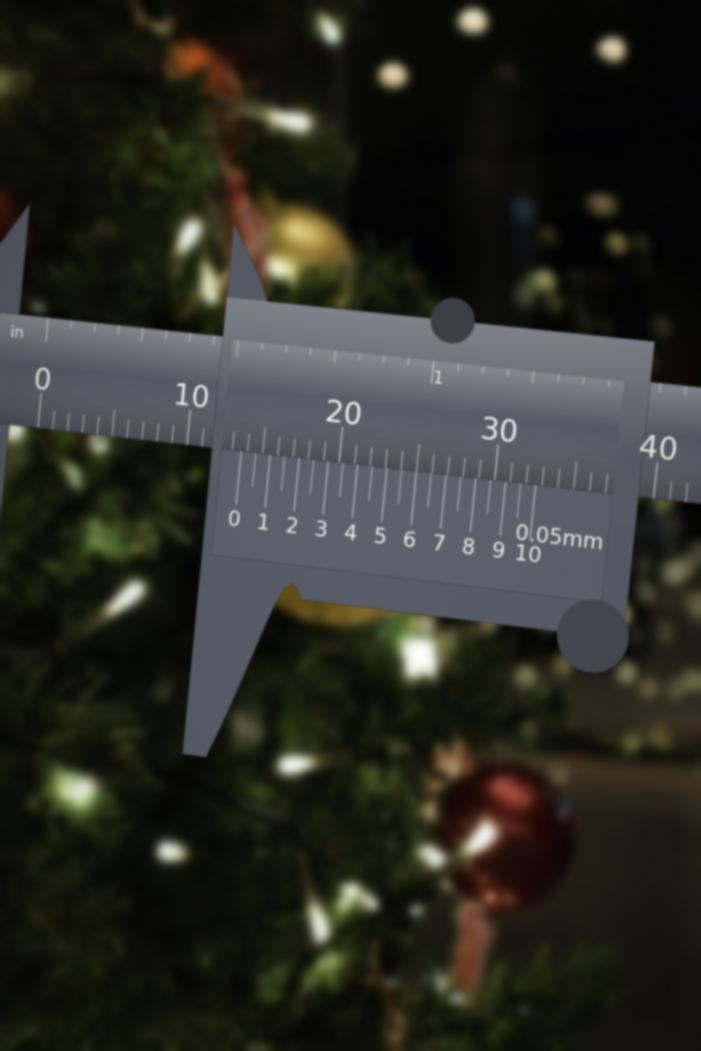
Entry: mm 13.6
